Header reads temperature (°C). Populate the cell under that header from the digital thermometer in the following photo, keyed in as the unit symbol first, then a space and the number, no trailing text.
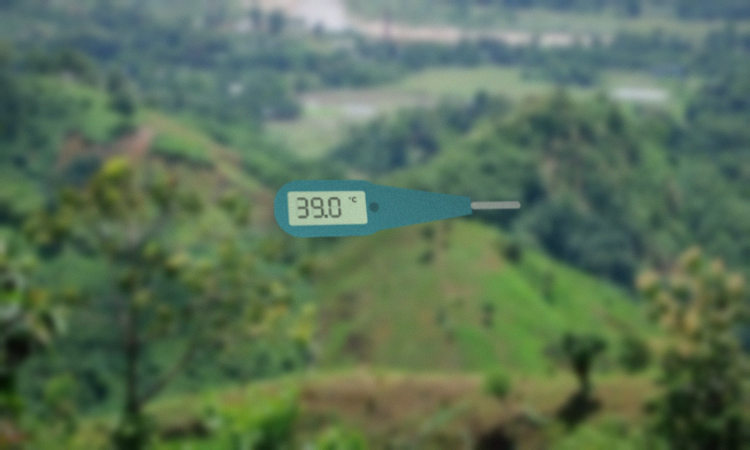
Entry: °C 39.0
